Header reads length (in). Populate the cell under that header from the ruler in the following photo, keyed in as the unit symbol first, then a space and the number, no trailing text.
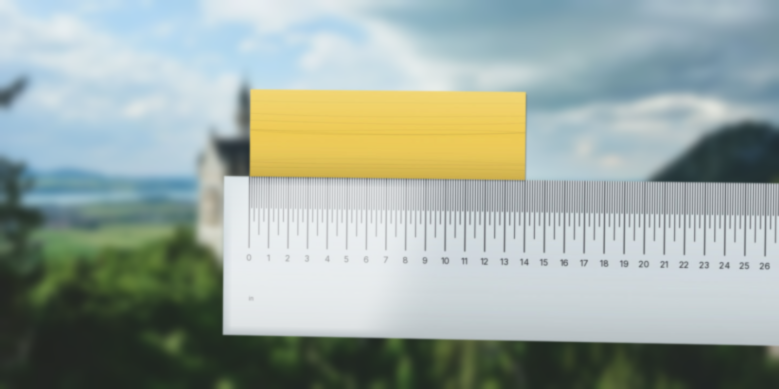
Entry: in 14
